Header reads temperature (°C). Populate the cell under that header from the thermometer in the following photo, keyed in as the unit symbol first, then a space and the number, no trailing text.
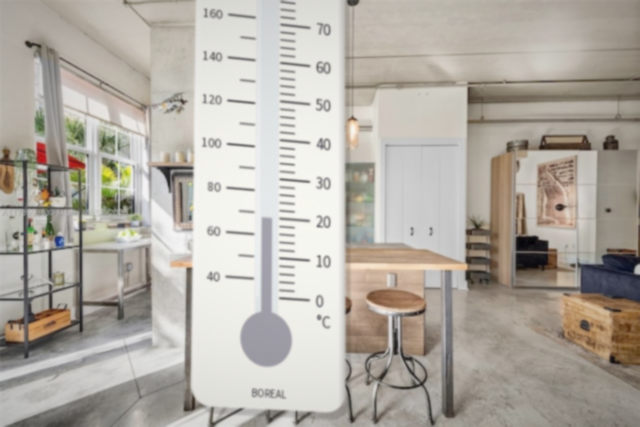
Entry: °C 20
